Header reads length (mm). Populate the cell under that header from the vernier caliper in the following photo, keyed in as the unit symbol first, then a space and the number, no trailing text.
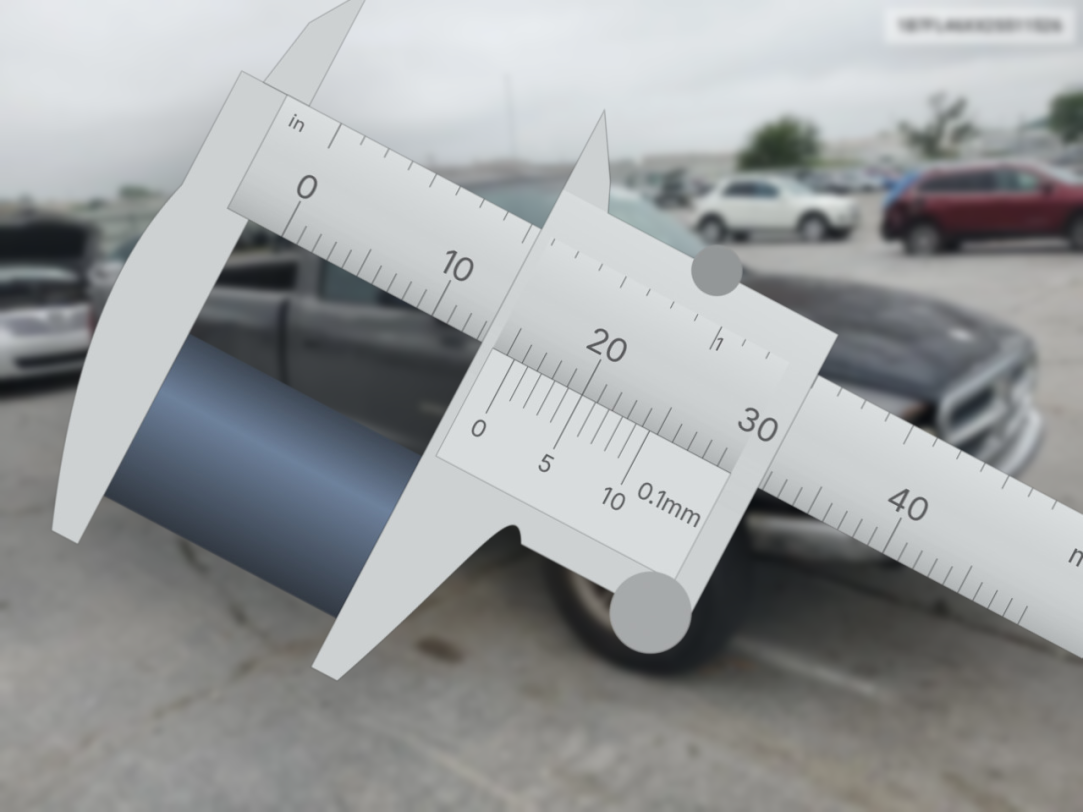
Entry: mm 15.5
